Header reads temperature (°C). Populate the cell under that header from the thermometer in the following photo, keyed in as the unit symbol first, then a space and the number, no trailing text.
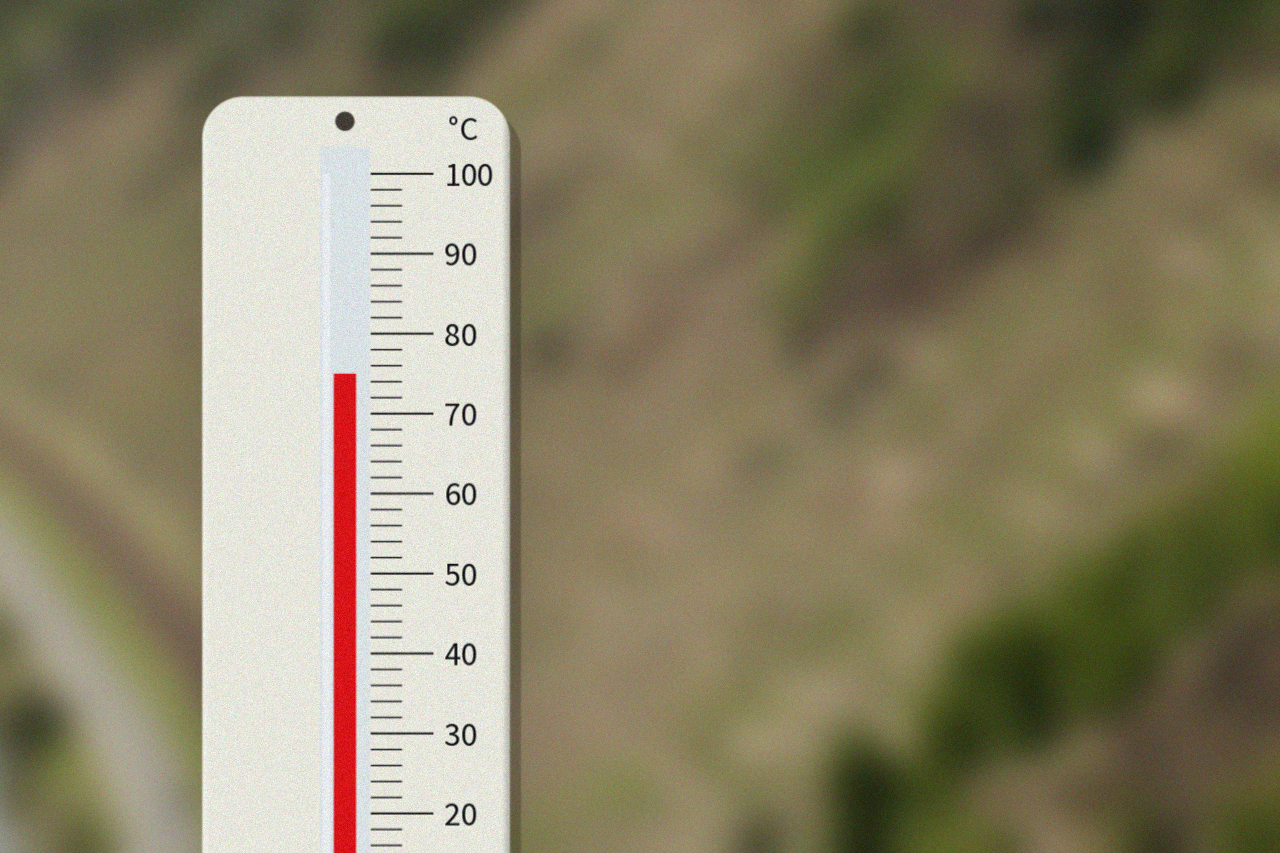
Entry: °C 75
